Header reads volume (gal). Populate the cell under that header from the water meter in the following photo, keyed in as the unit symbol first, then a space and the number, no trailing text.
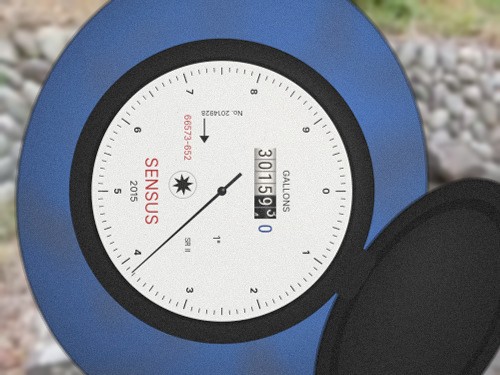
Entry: gal 3015933.8
